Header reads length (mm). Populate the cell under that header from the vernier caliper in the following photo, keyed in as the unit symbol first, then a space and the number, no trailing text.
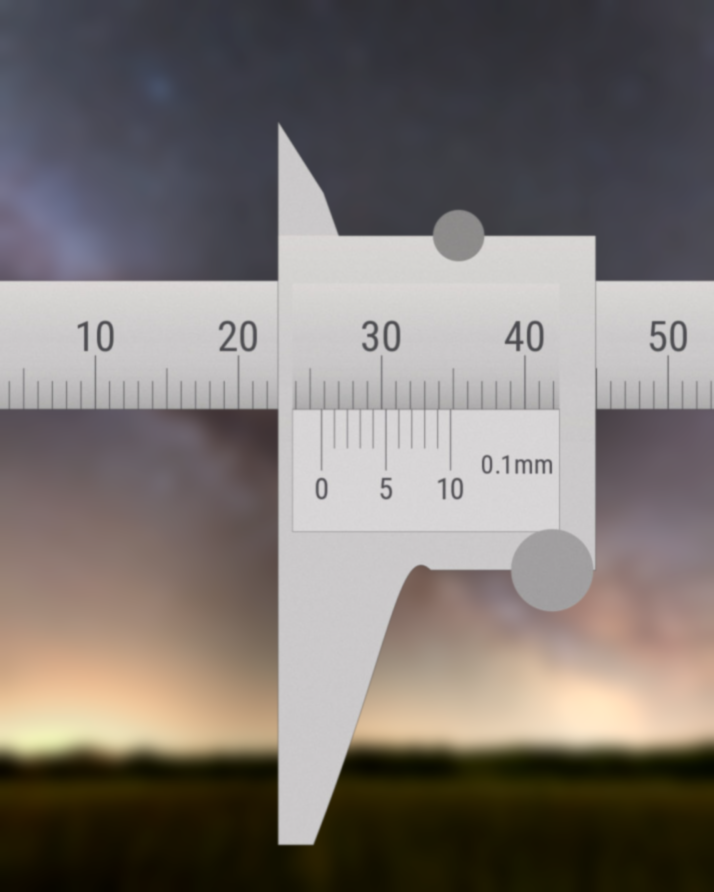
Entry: mm 25.8
